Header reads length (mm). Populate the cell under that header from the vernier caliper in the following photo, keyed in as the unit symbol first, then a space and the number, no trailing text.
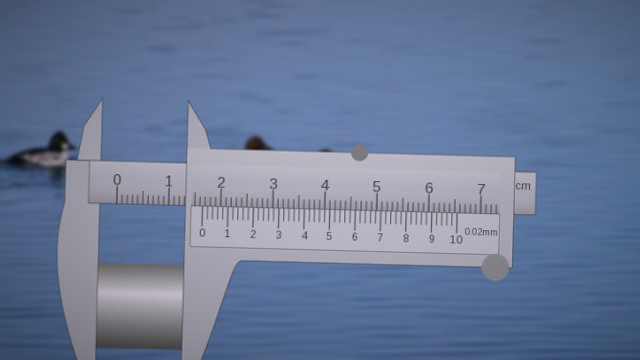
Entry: mm 16.5
